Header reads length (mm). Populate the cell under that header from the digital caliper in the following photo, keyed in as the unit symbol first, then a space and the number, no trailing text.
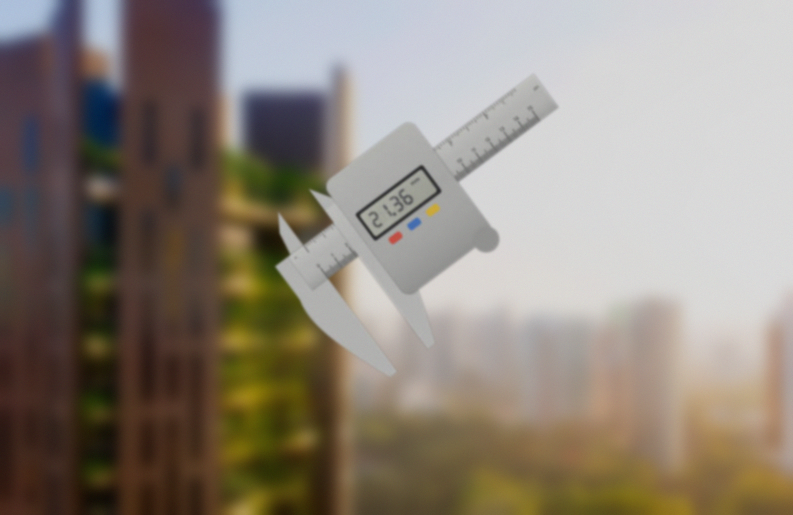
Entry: mm 21.36
